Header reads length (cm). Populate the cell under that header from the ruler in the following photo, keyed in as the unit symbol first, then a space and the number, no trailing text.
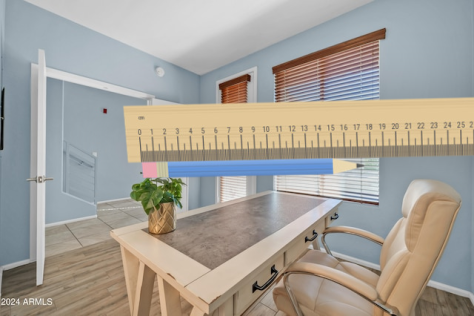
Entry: cm 17.5
